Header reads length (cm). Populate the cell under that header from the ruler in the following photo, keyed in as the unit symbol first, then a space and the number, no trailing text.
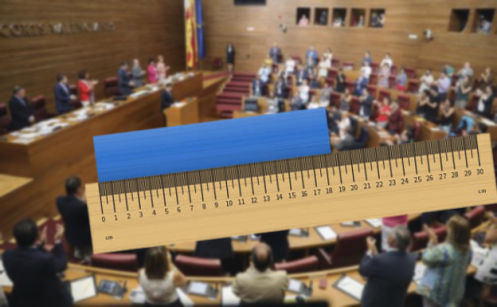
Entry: cm 18.5
